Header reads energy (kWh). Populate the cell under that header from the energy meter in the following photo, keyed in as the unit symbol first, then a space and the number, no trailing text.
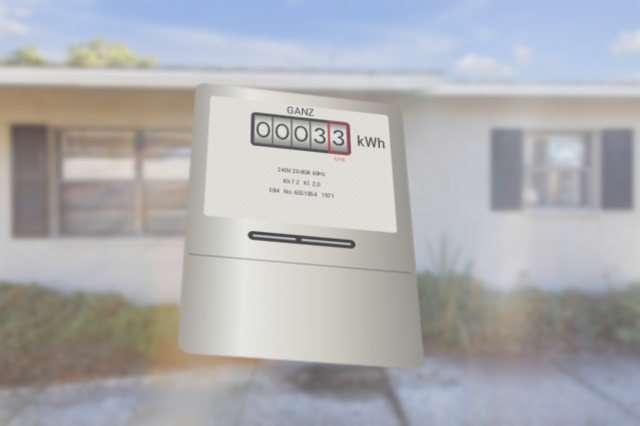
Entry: kWh 3.3
